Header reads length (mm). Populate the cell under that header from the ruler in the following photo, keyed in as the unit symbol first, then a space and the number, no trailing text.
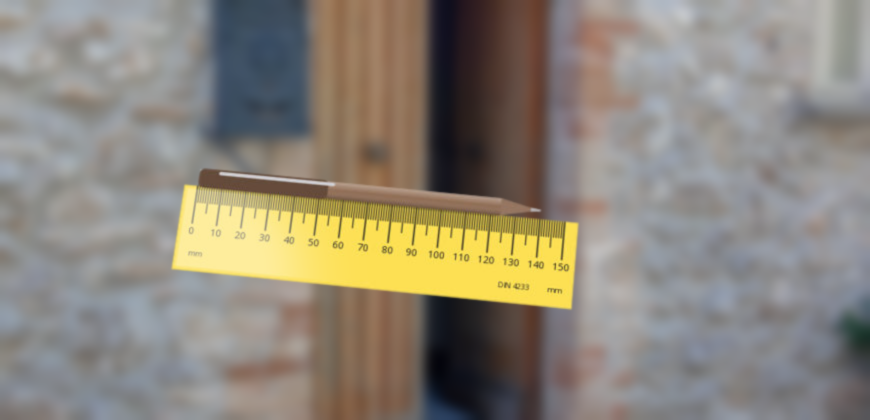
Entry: mm 140
